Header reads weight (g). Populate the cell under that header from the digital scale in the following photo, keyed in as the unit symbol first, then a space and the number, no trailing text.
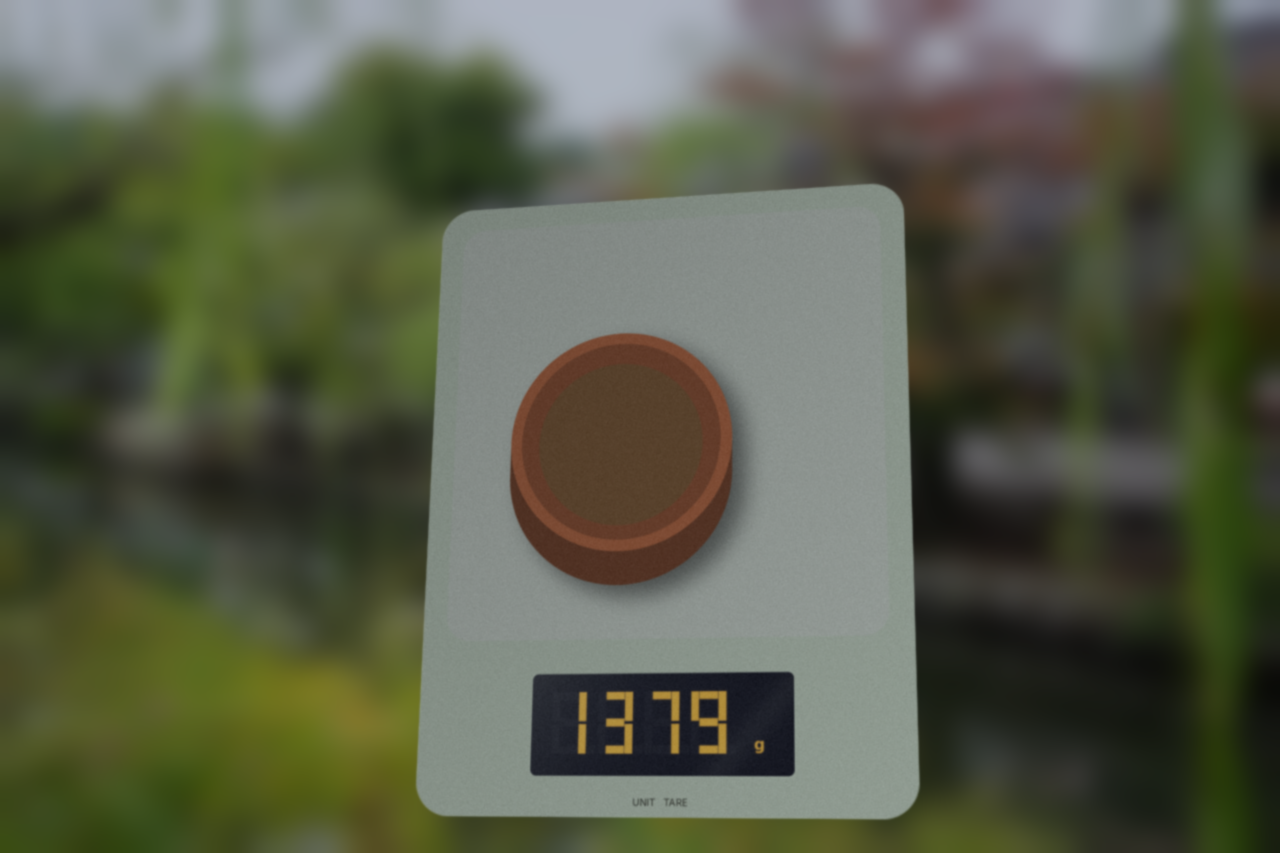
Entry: g 1379
